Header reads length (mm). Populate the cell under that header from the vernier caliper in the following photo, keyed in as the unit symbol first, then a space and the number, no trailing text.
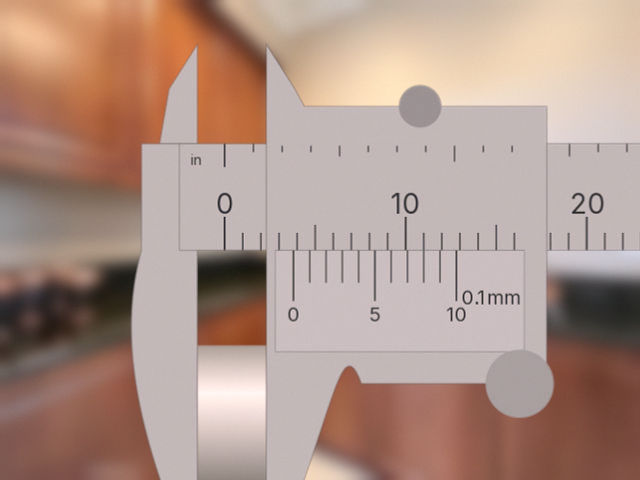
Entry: mm 3.8
